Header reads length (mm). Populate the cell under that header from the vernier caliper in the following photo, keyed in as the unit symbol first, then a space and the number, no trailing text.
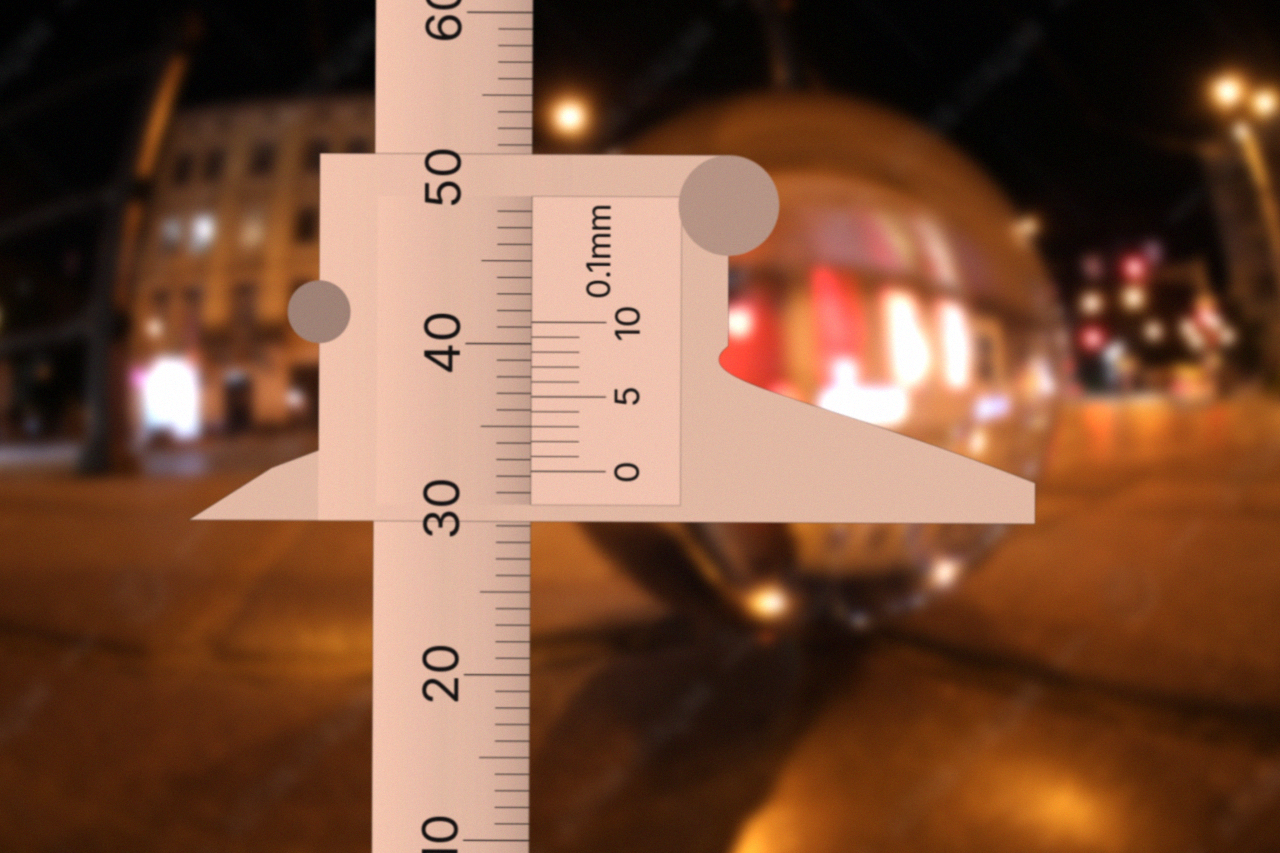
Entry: mm 32.3
